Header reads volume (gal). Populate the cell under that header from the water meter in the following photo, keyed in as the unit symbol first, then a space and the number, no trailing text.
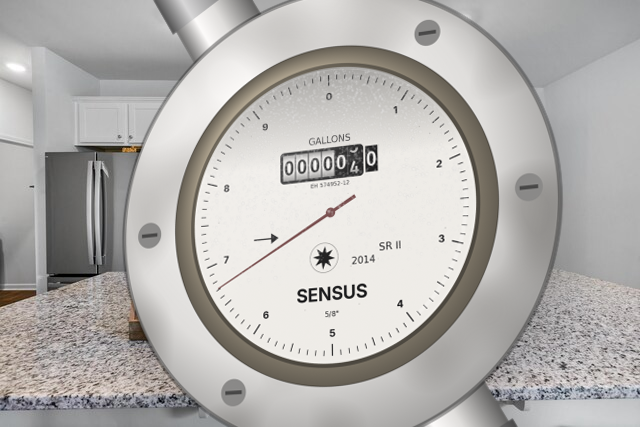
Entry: gal 36.7
